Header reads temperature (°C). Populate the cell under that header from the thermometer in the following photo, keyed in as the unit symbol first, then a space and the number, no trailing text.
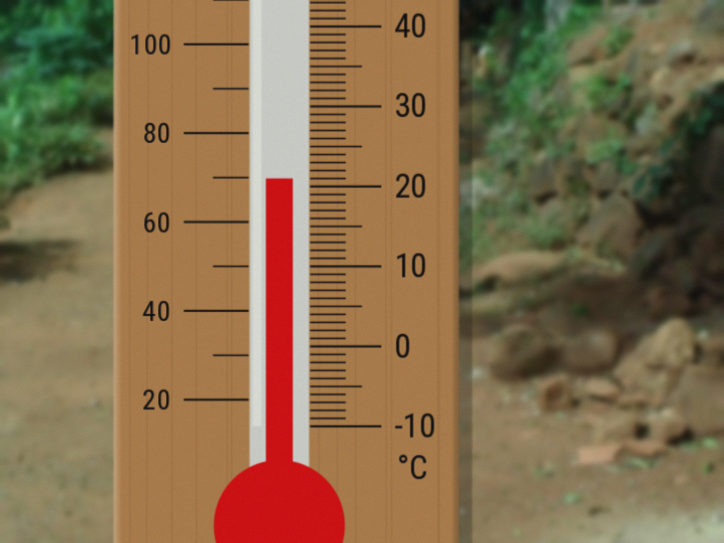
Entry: °C 21
